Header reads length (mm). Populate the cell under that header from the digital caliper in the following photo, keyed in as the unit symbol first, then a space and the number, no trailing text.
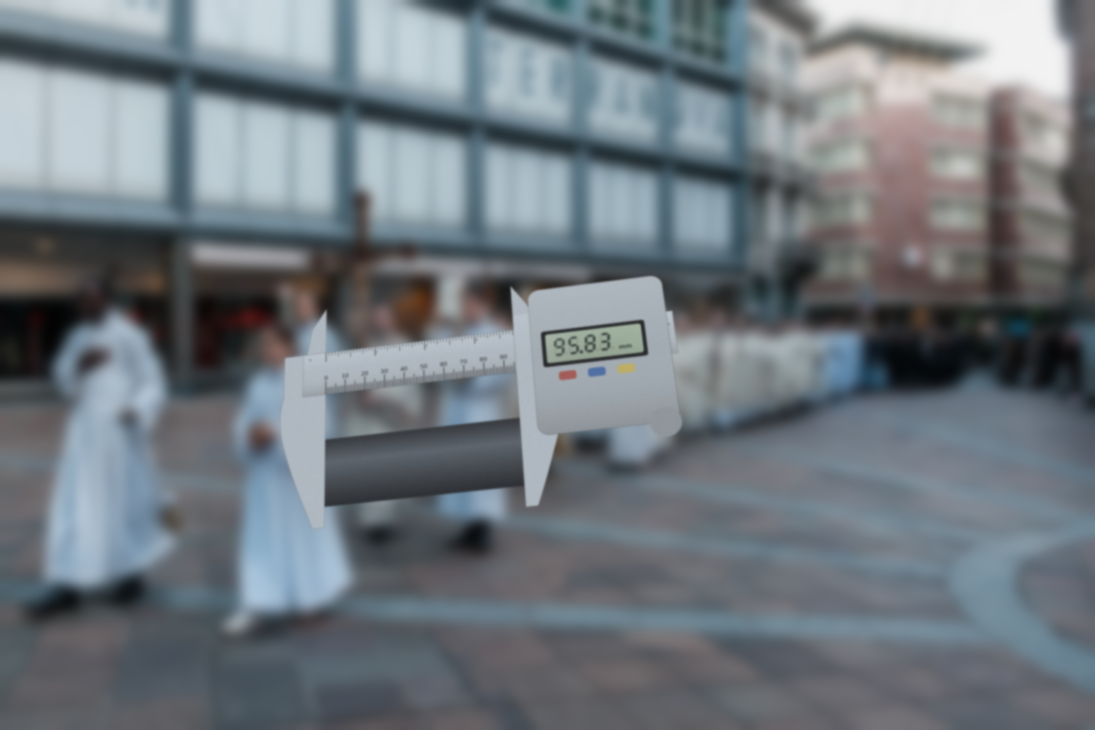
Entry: mm 95.83
